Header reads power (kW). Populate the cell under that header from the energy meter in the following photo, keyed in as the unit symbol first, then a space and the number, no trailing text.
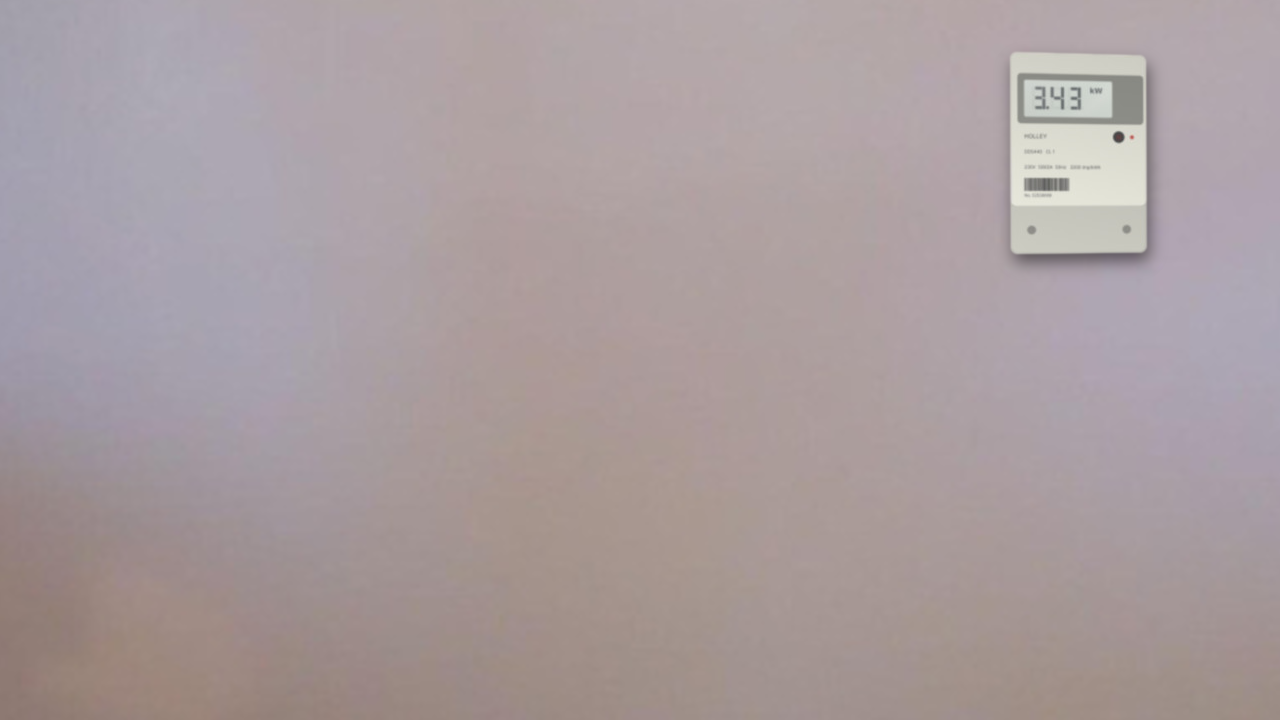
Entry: kW 3.43
